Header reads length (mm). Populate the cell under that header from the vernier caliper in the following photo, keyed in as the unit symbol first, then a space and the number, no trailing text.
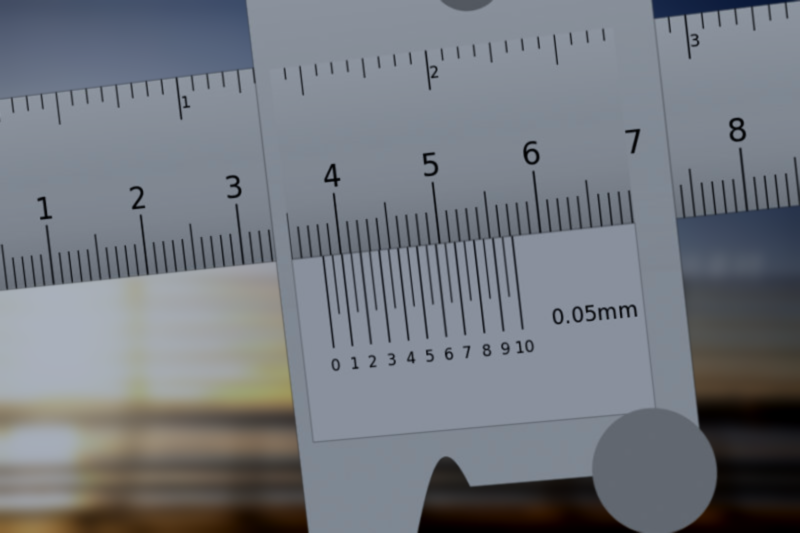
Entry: mm 38.2
